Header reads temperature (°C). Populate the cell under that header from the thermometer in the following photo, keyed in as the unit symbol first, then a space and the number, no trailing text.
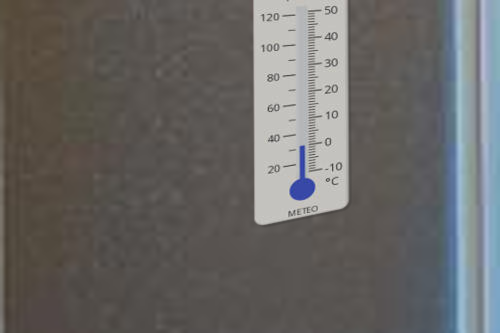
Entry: °C 0
